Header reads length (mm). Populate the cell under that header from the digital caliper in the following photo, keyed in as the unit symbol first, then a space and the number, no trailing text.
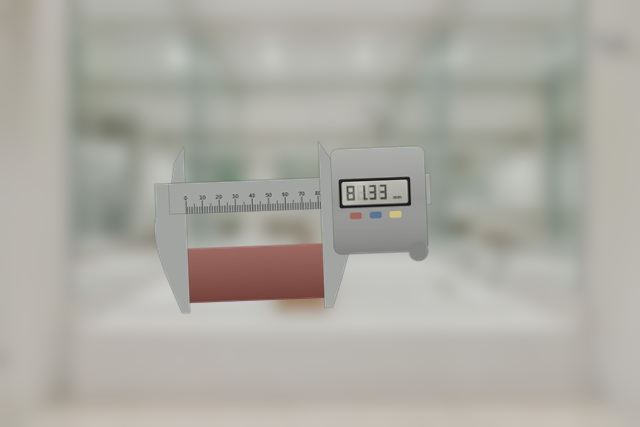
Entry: mm 81.33
